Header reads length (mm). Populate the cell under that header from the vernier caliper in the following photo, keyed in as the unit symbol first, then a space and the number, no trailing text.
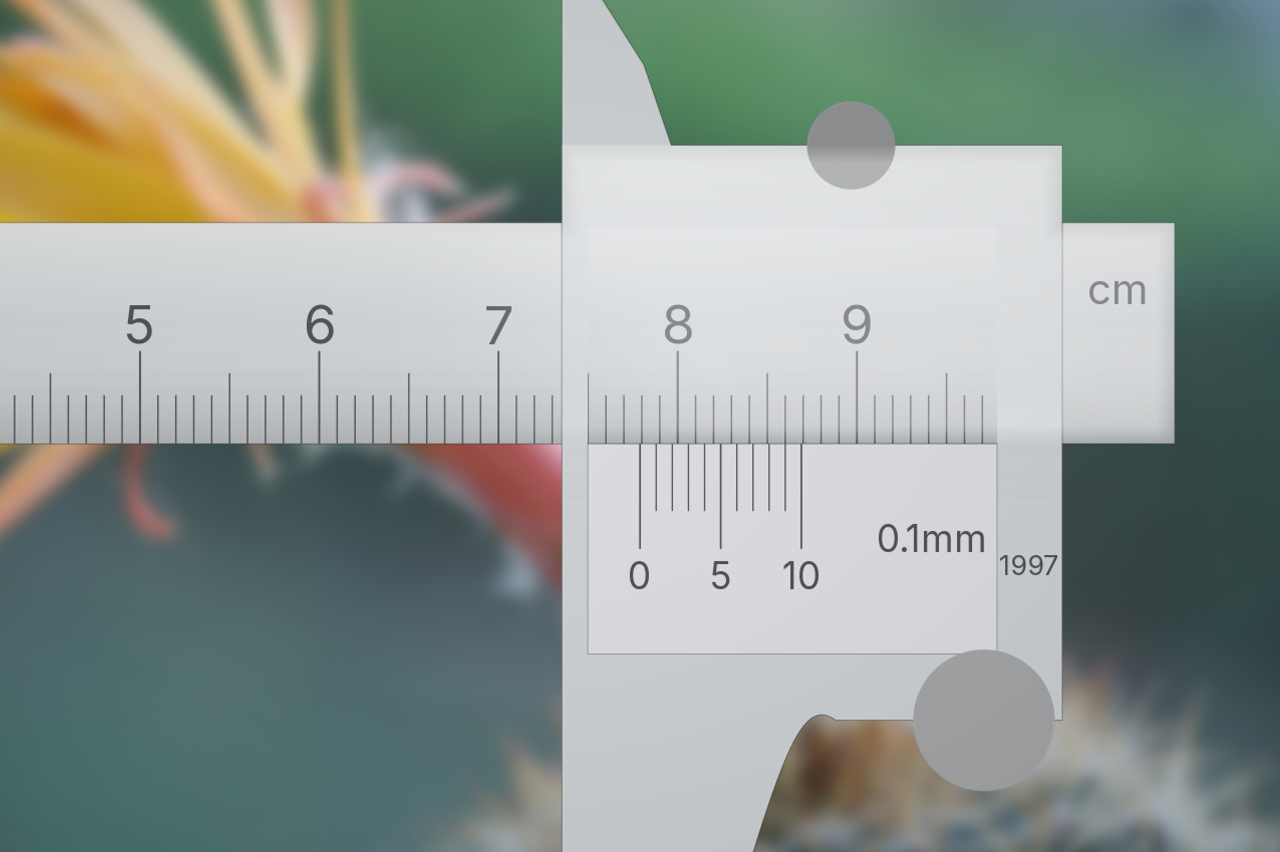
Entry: mm 77.9
